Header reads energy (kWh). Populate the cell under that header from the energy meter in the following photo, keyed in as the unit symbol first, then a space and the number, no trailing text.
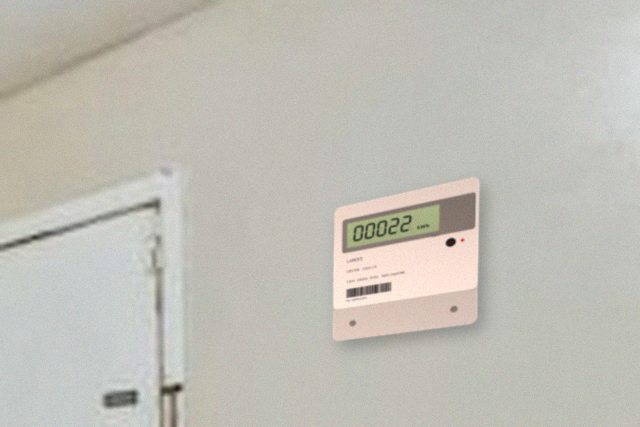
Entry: kWh 22
